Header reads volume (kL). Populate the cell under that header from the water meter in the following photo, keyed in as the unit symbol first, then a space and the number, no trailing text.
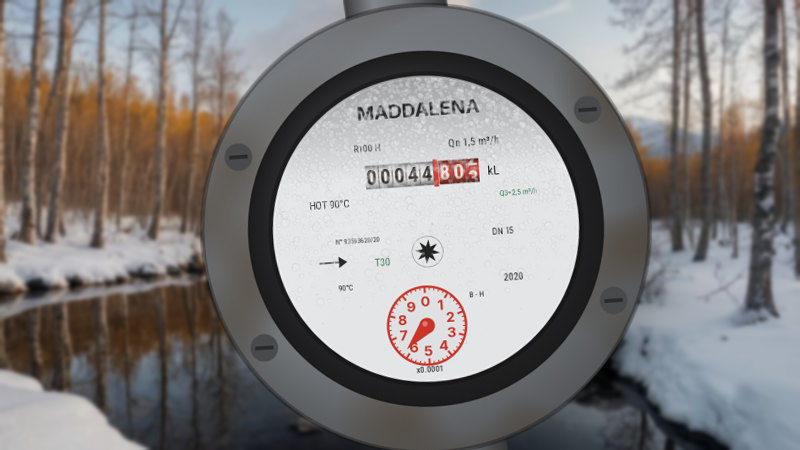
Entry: kL 44.8026
